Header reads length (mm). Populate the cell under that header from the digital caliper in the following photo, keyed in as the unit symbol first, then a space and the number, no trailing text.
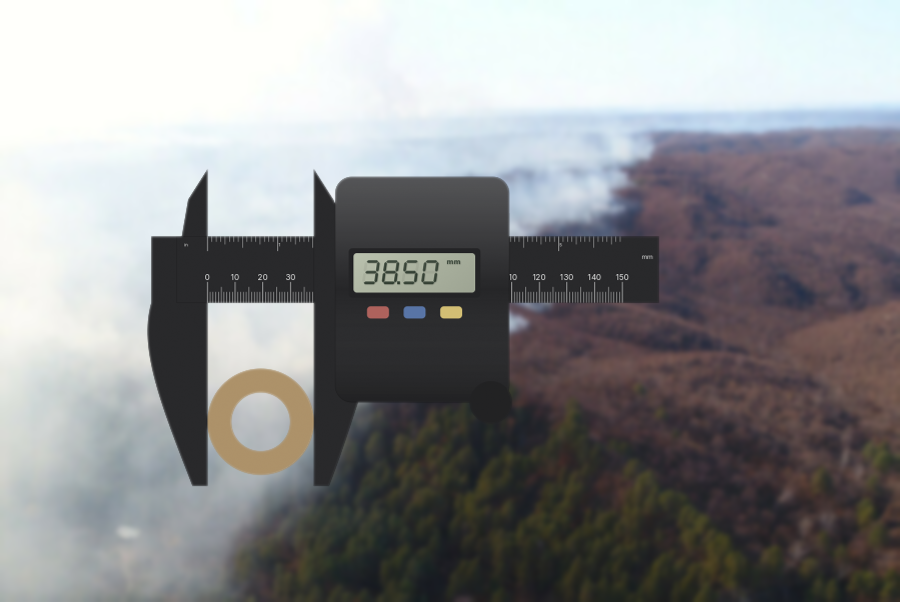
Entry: mm 38.50
